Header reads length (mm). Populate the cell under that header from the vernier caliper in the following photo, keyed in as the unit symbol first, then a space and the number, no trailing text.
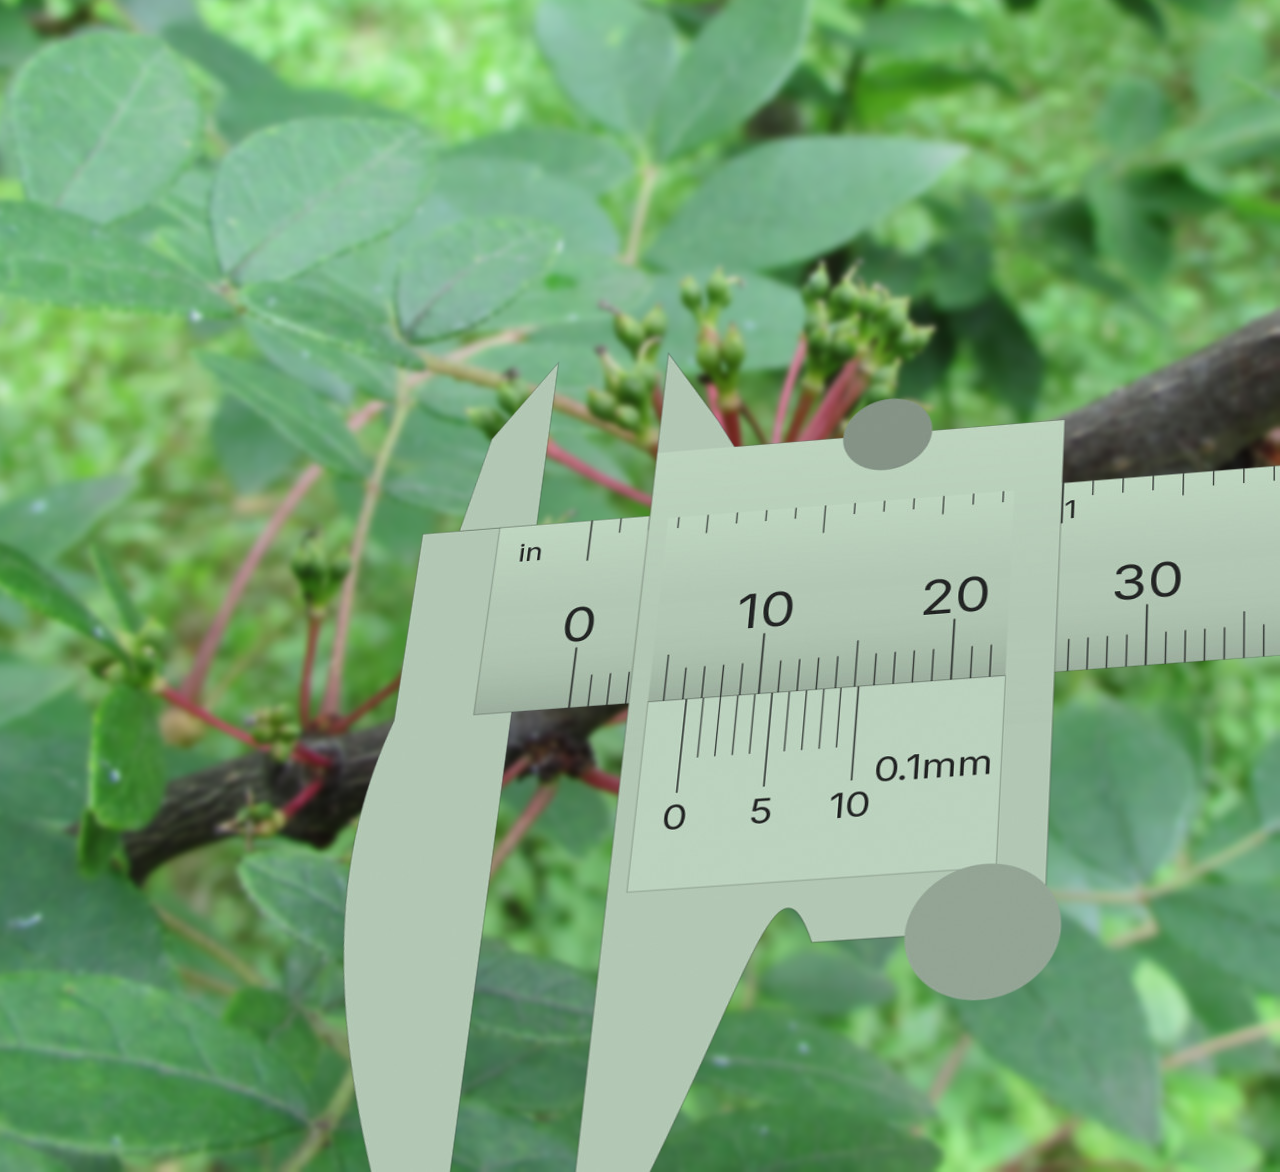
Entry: mm 6.2
